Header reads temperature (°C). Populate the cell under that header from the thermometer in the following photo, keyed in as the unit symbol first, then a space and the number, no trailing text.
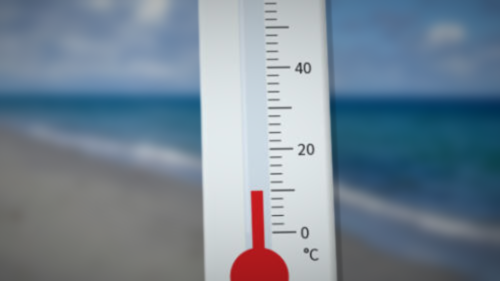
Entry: °C 10
